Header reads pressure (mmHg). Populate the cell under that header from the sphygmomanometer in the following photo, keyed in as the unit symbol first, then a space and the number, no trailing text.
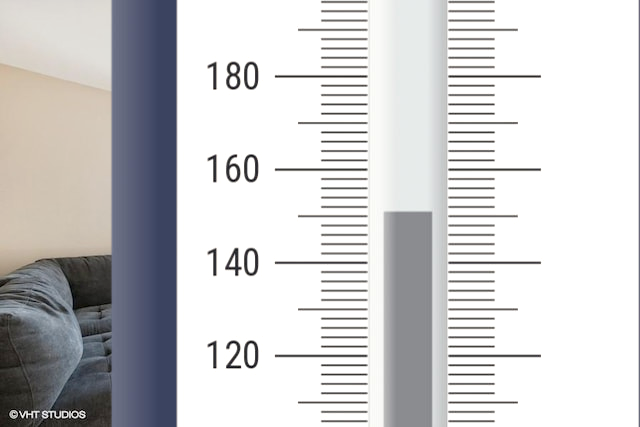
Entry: mmHg 151
